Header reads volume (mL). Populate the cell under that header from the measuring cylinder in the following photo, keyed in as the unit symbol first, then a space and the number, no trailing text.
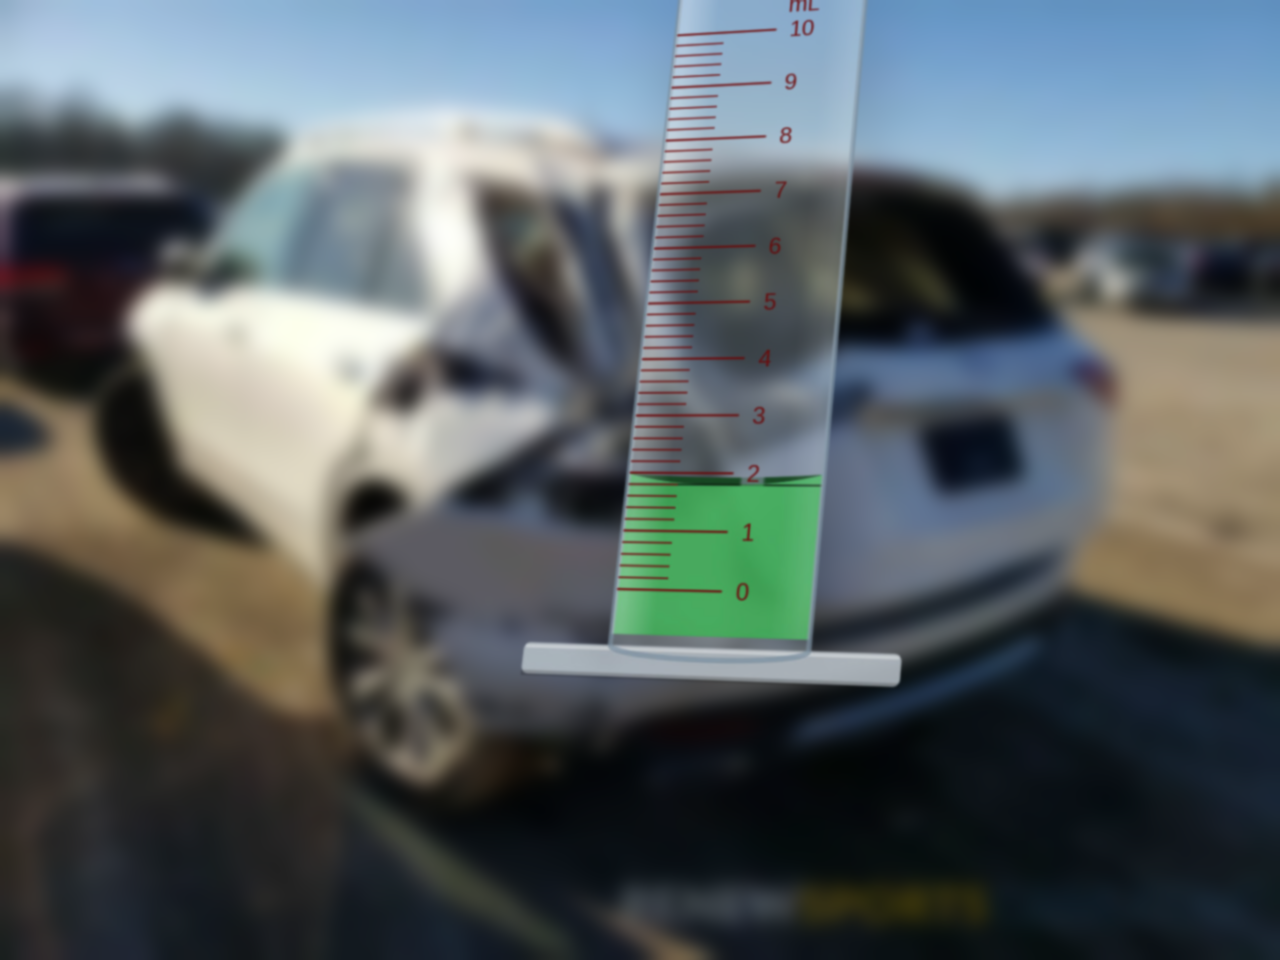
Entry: mL 1.8
